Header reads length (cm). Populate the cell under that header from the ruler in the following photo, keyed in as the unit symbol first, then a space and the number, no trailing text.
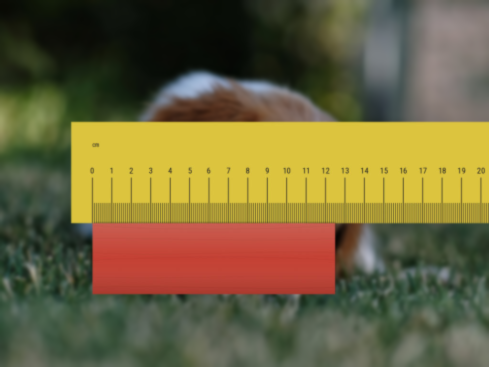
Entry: cm 12.5
